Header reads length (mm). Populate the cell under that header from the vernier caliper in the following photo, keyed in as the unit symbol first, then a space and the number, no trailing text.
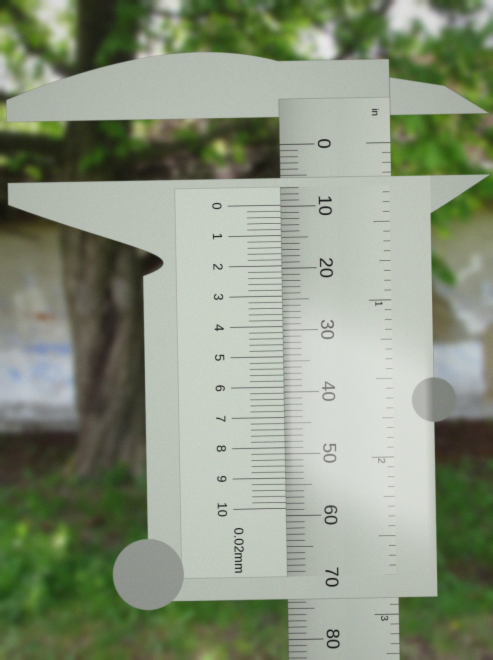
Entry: mm 9.8
